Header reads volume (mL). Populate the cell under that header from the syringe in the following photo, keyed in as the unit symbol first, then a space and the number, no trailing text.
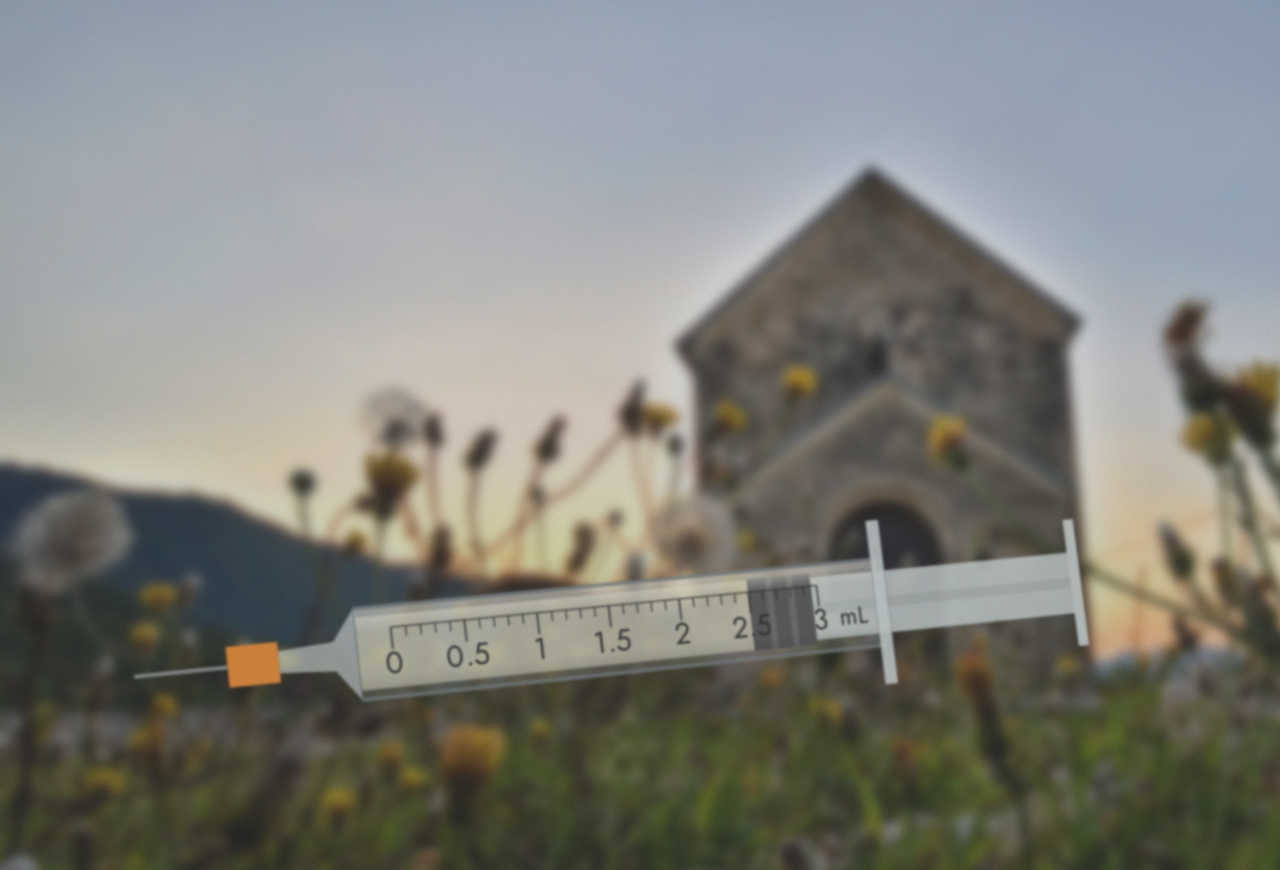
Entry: mL 2.5
